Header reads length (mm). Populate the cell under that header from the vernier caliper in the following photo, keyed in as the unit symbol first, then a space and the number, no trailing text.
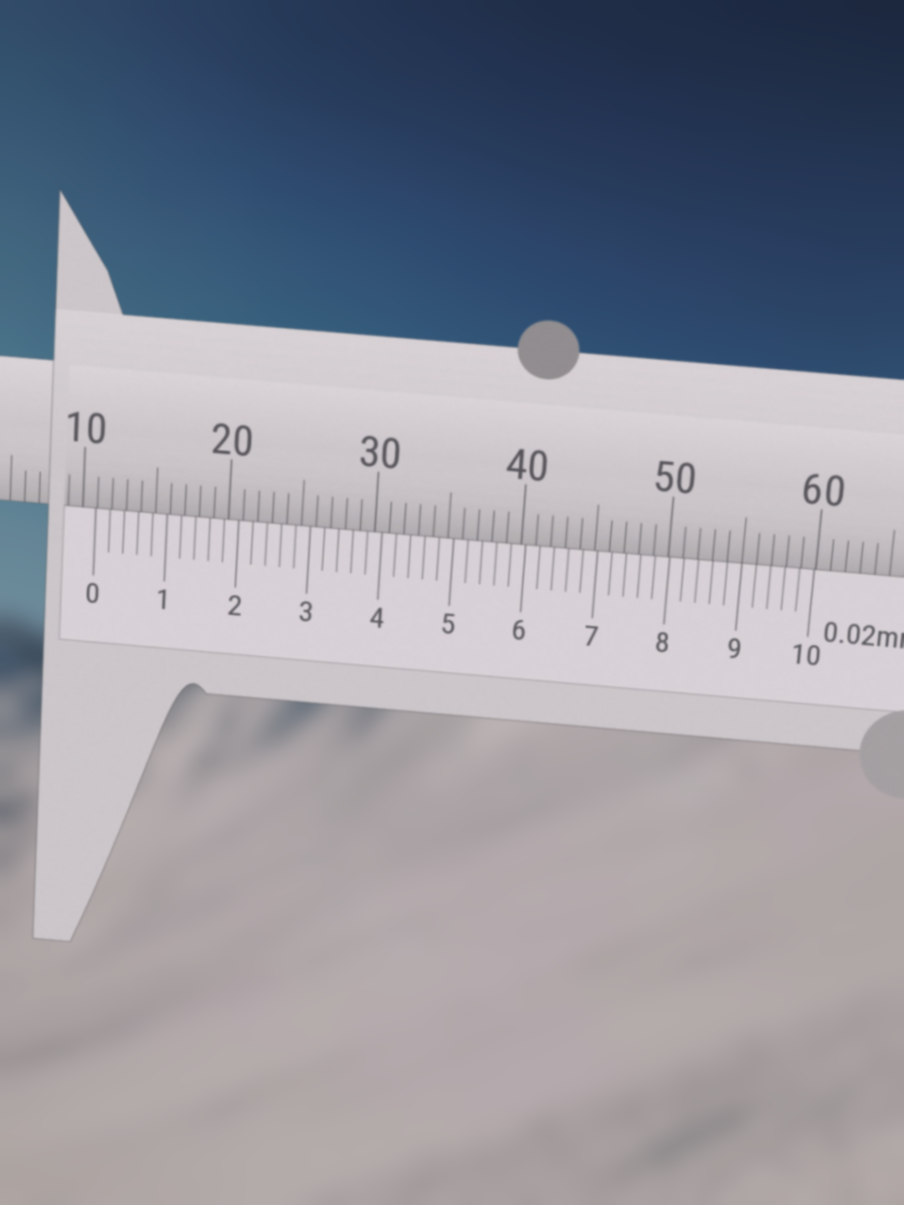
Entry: mm 10.9
